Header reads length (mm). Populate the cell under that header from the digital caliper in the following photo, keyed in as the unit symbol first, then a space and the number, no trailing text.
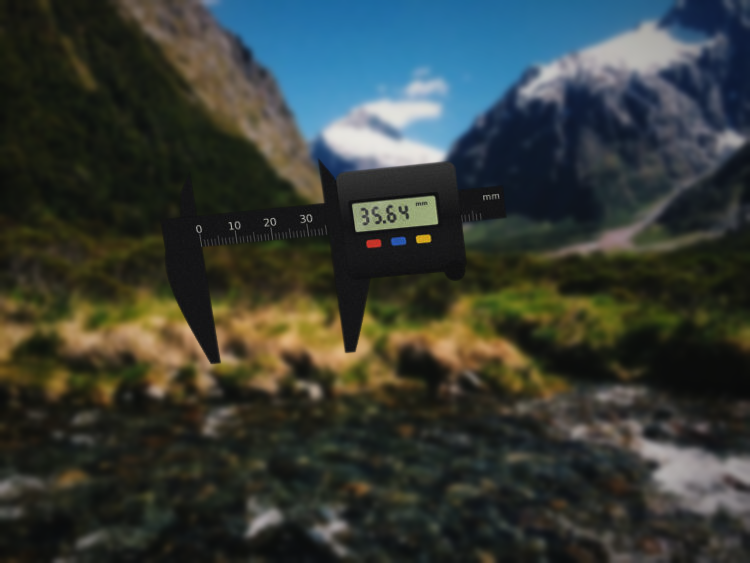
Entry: mm 35.64
